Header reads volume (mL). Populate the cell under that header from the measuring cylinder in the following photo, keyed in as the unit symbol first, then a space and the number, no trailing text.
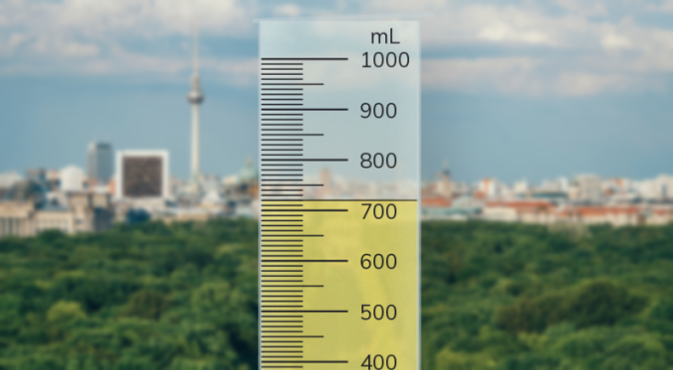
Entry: mL 720
